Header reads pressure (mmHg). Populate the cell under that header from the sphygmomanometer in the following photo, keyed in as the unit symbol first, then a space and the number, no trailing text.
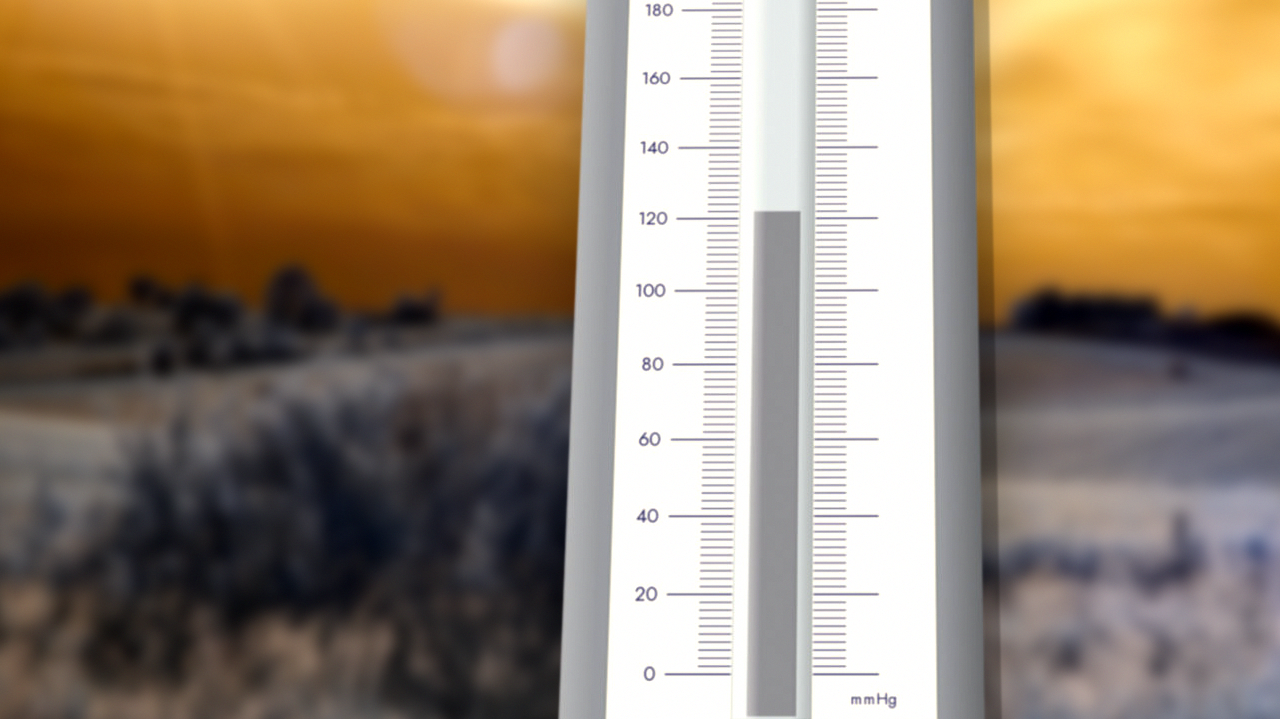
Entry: mmHg 122
